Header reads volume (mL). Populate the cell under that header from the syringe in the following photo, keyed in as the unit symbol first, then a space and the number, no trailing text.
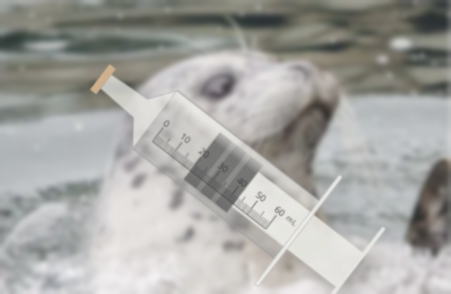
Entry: mL 20
